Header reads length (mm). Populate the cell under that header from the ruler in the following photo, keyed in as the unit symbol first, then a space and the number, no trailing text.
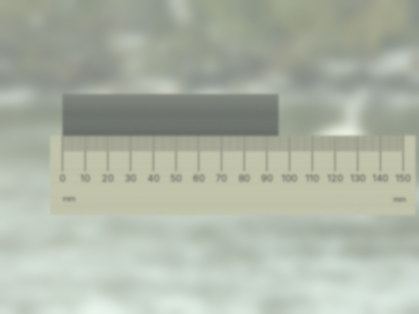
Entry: mm 95
